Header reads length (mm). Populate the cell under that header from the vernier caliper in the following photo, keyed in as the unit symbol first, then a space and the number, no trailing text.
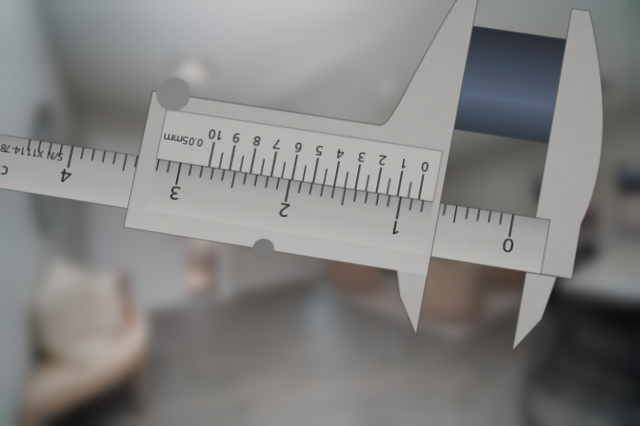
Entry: mm 8.4
